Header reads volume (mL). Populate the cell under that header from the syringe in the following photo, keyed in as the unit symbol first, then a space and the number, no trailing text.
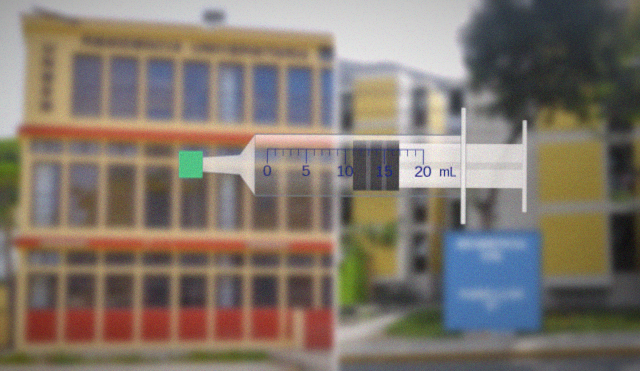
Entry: mL 11
